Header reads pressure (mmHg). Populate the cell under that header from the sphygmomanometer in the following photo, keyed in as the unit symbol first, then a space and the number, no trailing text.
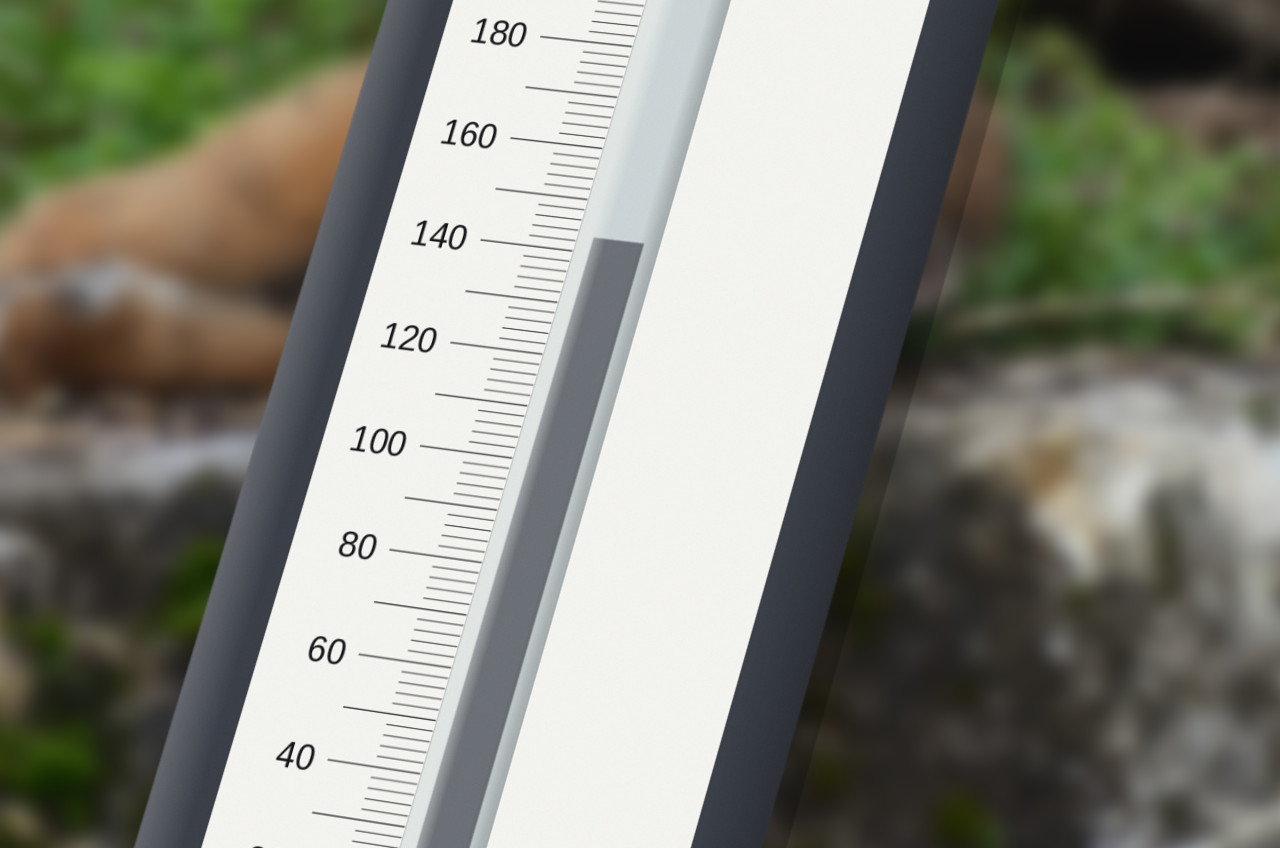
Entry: mmHg 143
